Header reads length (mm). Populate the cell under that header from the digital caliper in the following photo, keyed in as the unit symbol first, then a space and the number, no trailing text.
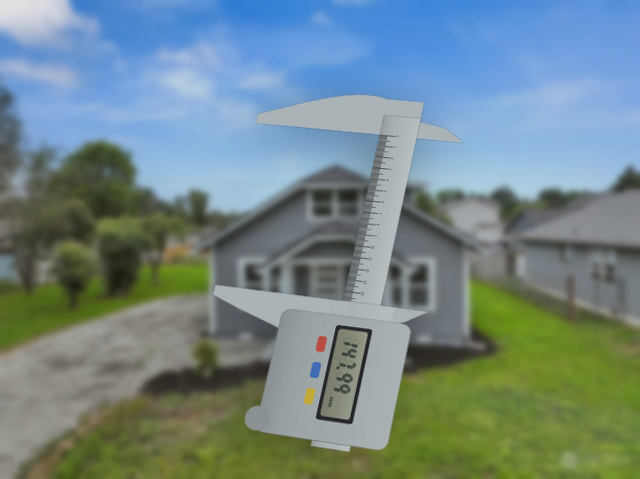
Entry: mm 147.99
